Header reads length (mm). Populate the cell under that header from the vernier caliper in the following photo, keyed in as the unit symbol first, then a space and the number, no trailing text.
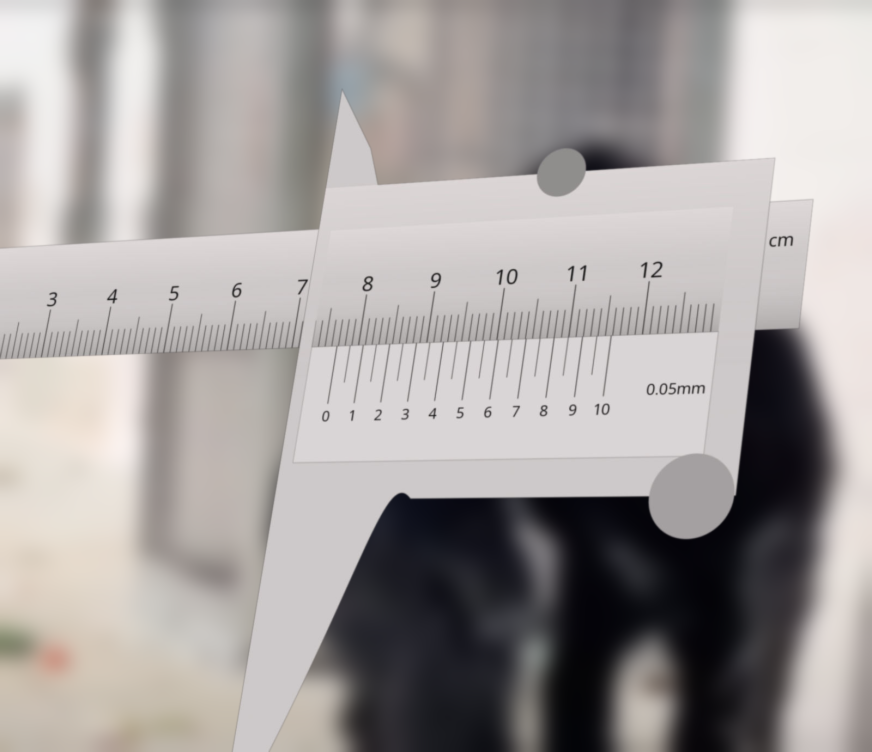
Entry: mm 76.8
